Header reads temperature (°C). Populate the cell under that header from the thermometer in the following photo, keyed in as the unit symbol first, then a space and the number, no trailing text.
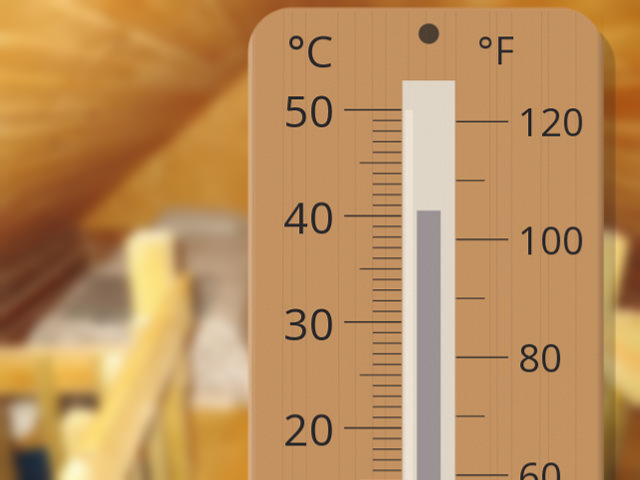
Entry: °C 40.5
